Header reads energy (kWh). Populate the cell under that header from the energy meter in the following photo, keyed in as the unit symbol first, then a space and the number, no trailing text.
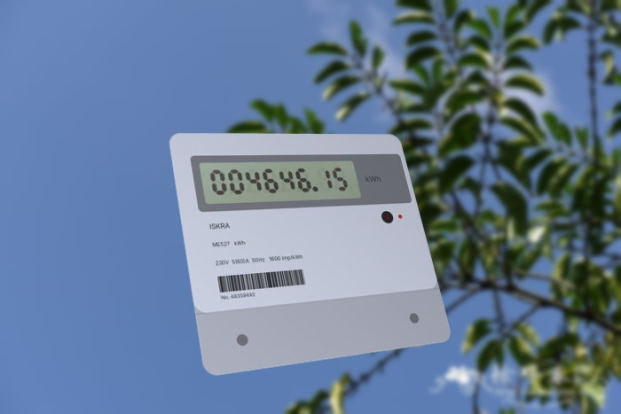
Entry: kWh 4646.15
